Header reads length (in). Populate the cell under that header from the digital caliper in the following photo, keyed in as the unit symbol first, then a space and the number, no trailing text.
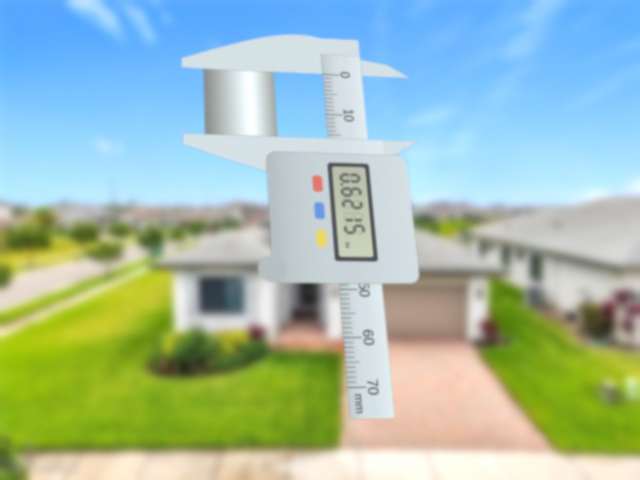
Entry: in 0.6215
